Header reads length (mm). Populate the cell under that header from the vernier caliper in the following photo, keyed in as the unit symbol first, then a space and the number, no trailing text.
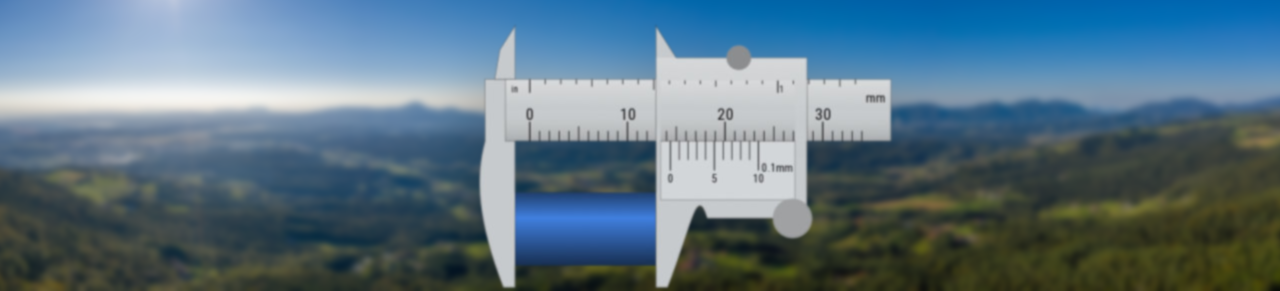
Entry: mm 14.4
